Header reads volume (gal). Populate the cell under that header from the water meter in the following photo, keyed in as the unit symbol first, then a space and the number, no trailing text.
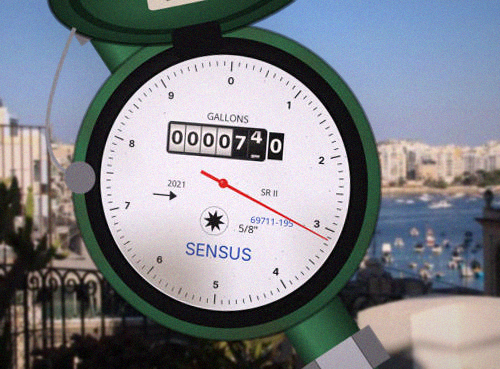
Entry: gal 743.1
